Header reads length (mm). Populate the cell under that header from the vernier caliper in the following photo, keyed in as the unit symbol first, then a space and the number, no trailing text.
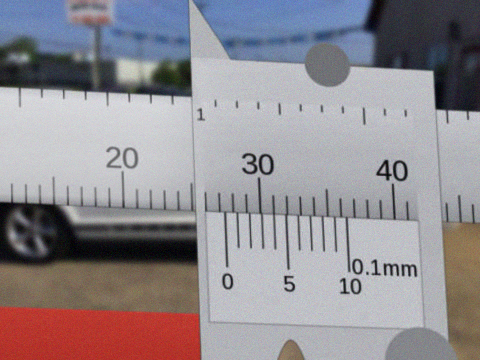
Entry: mm 27.4
